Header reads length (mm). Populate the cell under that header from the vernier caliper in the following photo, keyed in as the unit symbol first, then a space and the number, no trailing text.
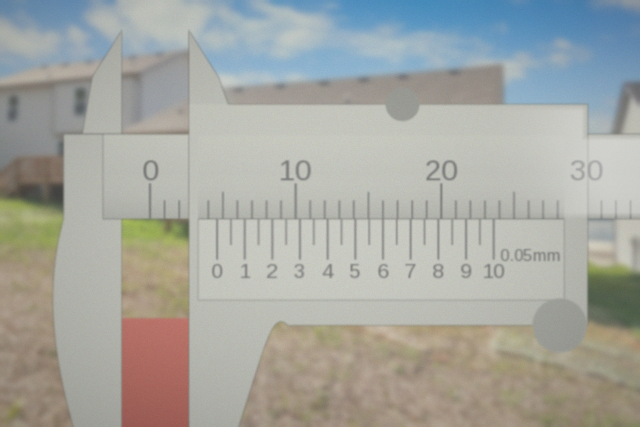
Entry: mm 4.6
